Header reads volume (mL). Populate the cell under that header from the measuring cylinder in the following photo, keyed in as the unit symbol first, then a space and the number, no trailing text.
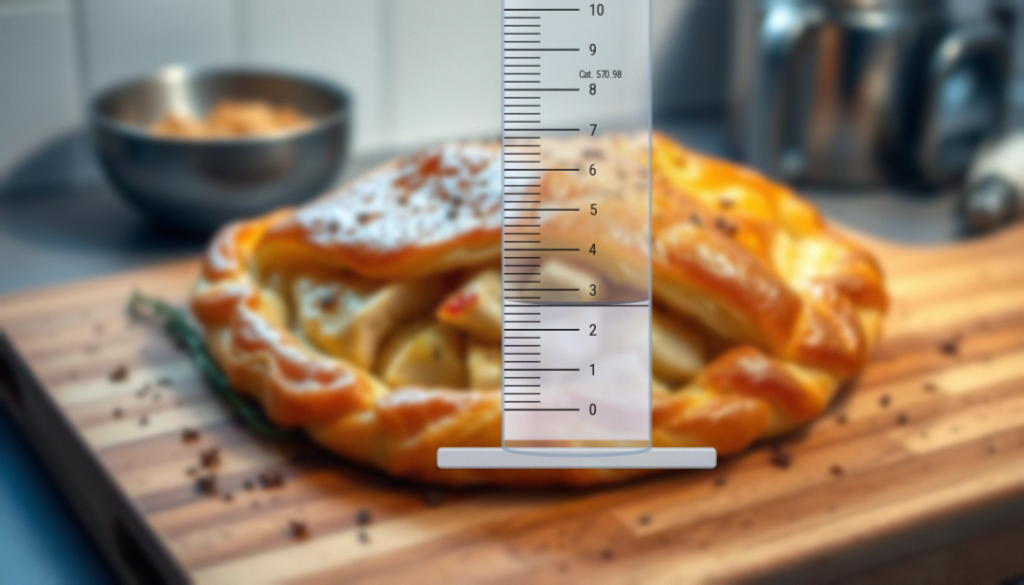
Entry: mL 2.6
